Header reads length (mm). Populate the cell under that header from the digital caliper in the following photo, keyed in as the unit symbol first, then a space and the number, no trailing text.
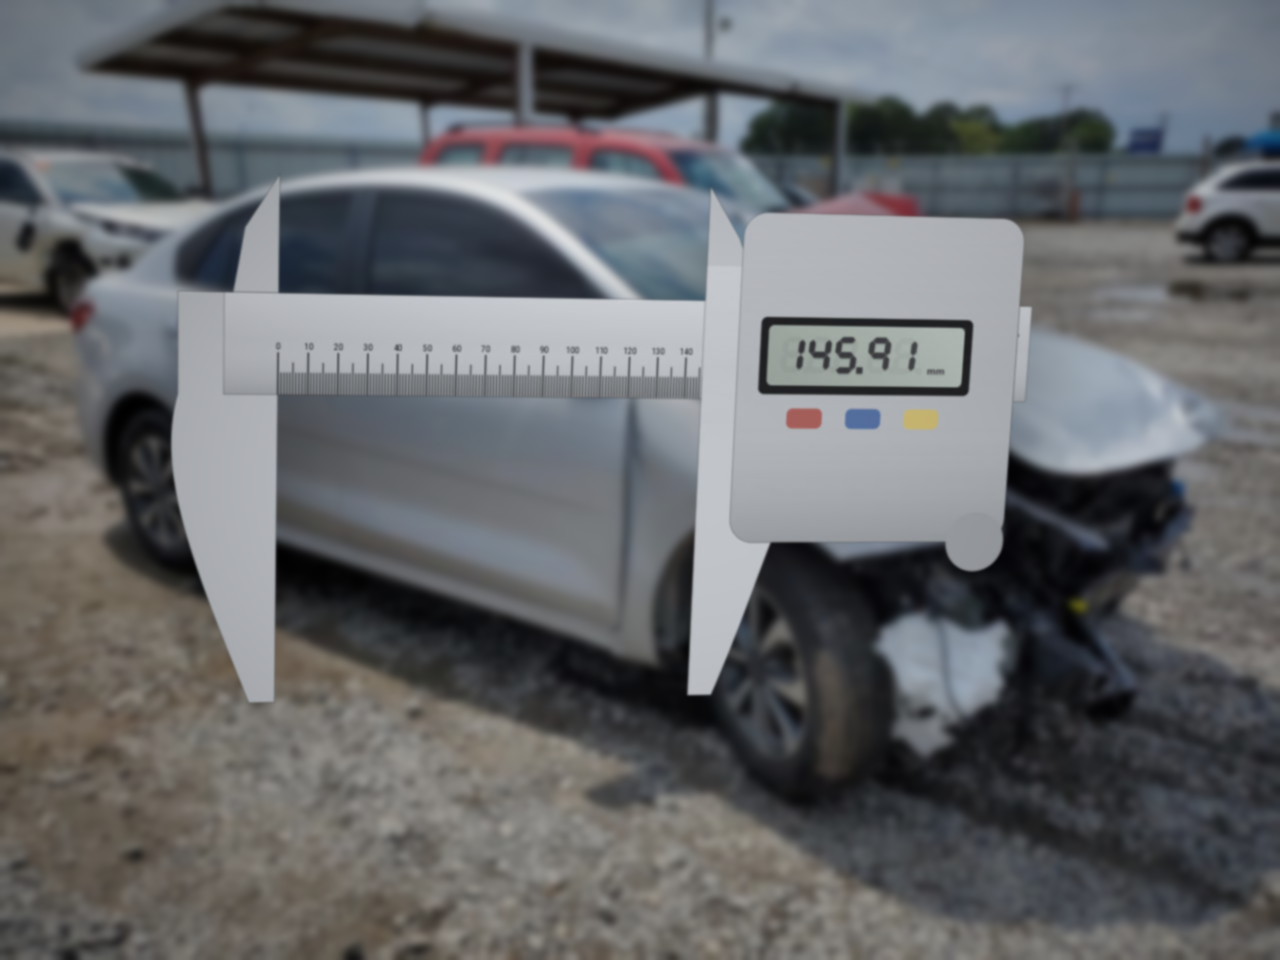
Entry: mm 145.91
